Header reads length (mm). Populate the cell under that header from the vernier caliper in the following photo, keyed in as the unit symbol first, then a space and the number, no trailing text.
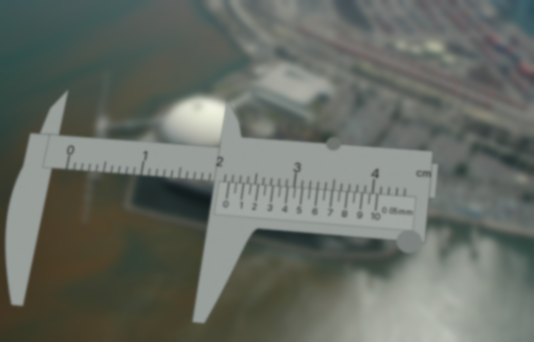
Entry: mm 21.6
